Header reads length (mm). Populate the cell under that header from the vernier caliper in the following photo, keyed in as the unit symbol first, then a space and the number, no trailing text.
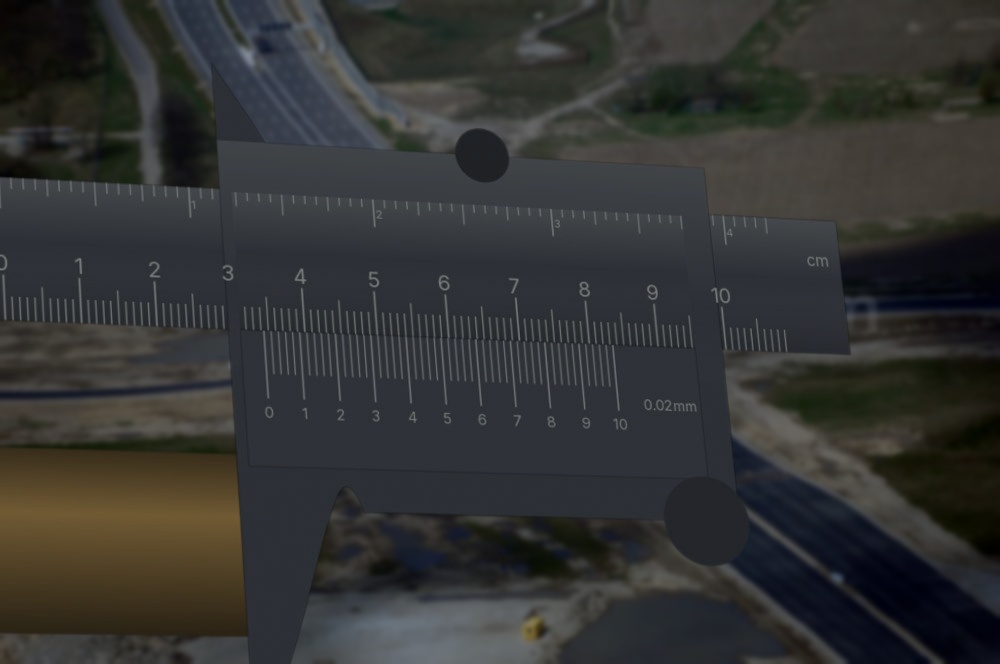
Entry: mm 34.4
